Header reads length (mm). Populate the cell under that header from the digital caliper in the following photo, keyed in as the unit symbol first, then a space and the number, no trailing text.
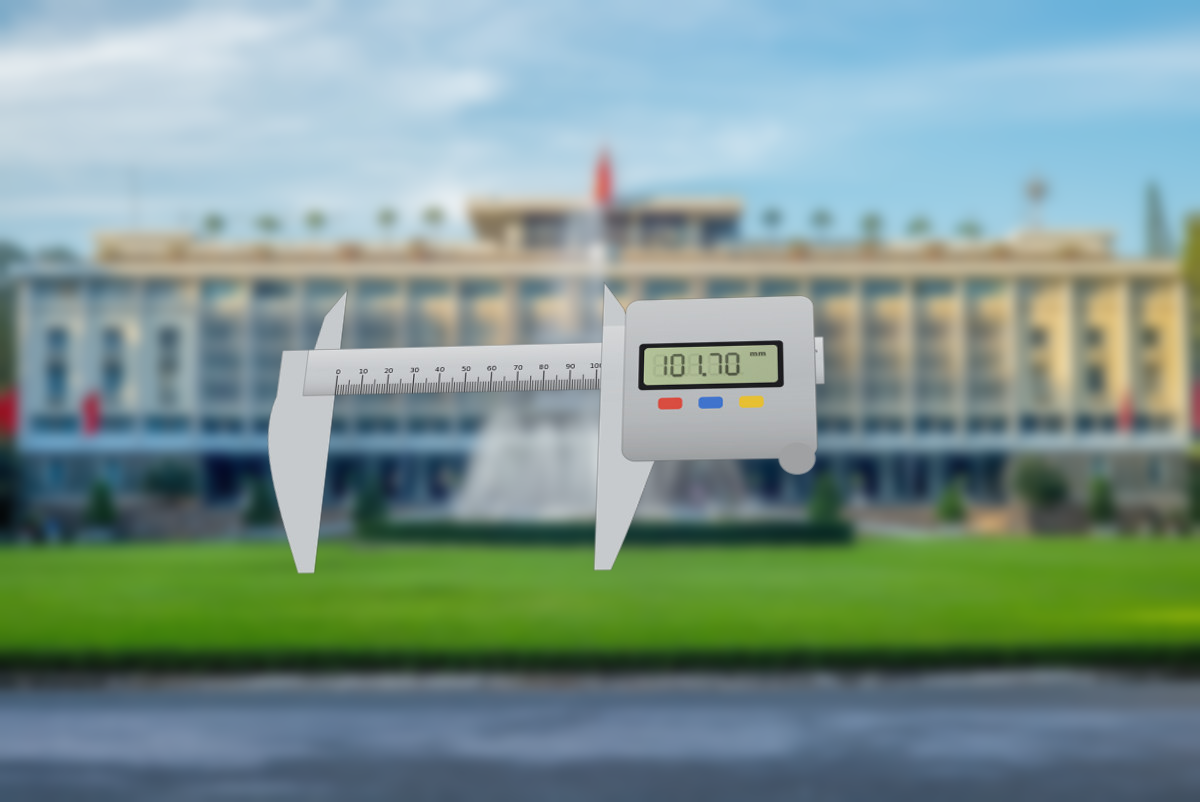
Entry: mm 101.70
